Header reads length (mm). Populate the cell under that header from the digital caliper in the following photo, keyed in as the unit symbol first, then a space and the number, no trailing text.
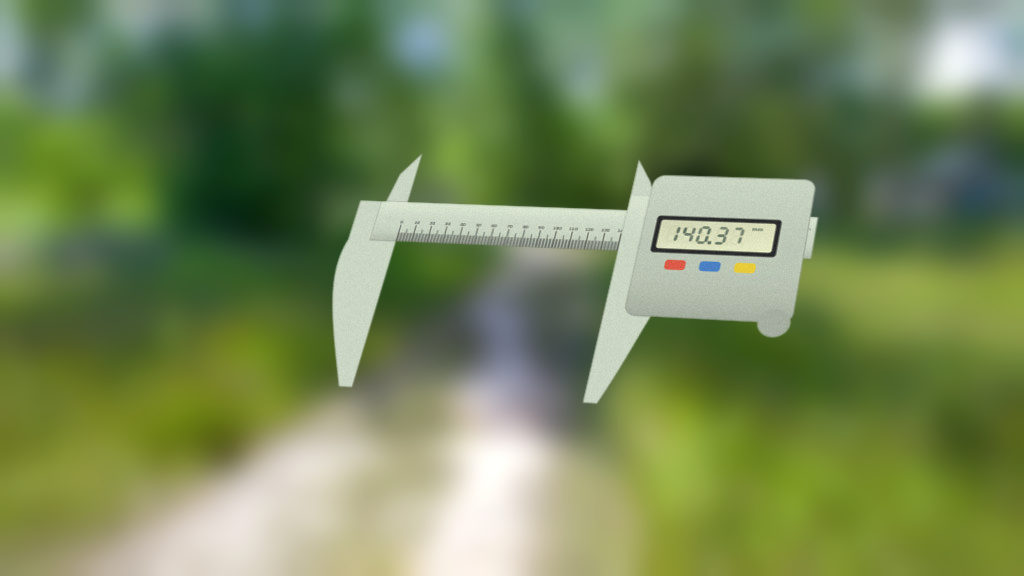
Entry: mm 140.37
